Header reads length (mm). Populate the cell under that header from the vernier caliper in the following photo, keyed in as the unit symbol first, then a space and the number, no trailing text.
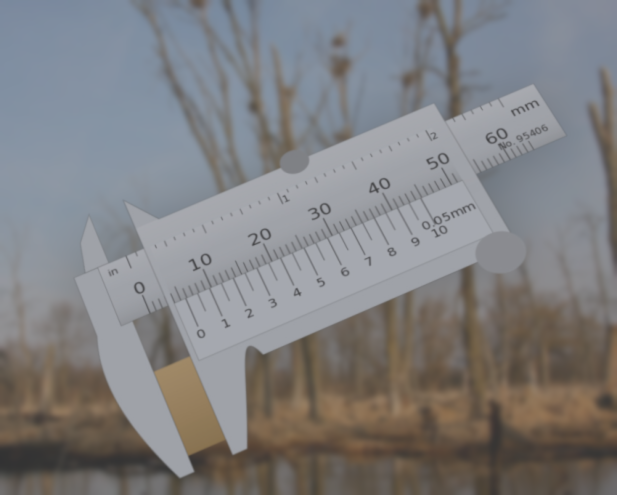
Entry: mm 5.8
